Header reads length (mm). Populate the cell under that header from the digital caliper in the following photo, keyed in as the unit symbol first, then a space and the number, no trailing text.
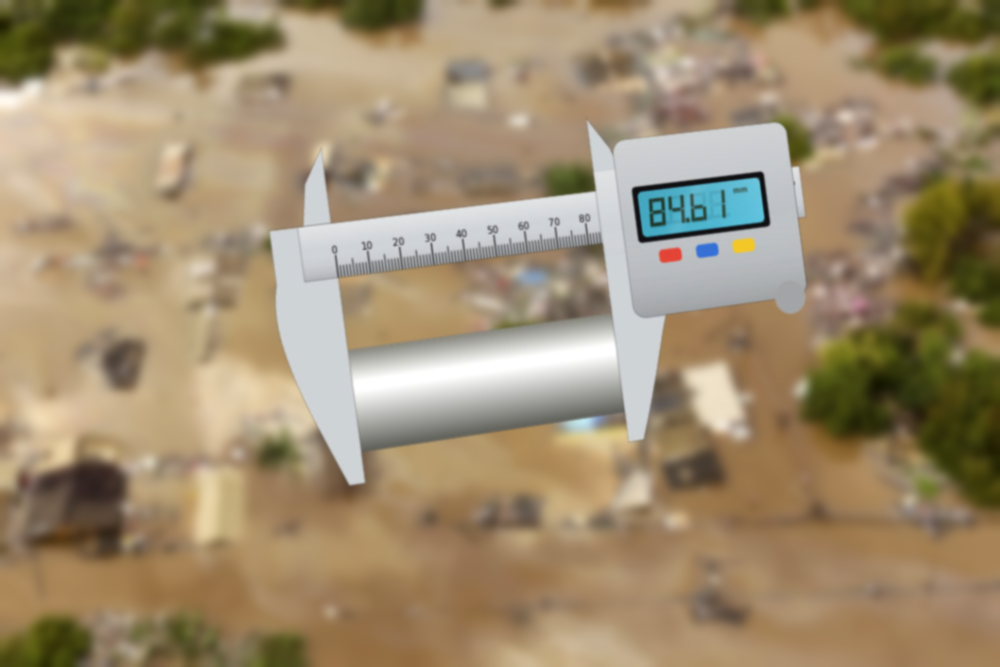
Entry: mm 84.61
